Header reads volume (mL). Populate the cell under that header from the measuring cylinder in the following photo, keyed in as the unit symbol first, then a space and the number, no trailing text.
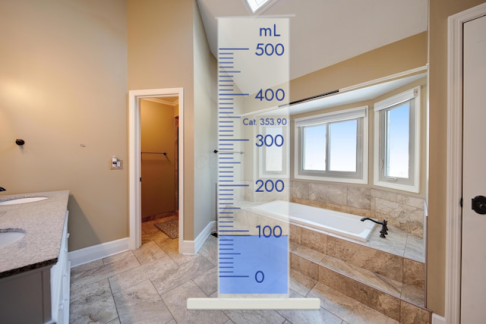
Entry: mL 90
